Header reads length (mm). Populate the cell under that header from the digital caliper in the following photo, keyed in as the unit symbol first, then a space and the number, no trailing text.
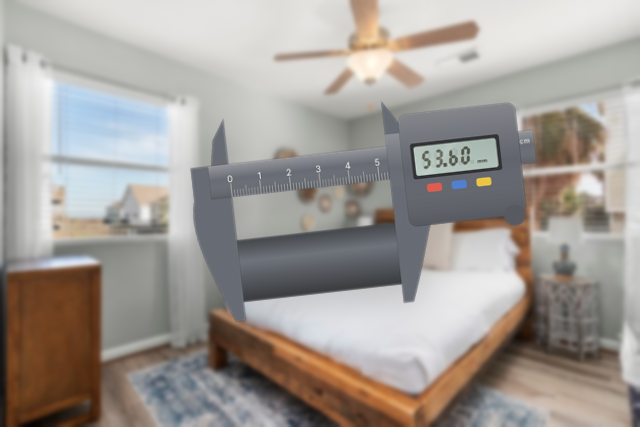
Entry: mm 53.60
